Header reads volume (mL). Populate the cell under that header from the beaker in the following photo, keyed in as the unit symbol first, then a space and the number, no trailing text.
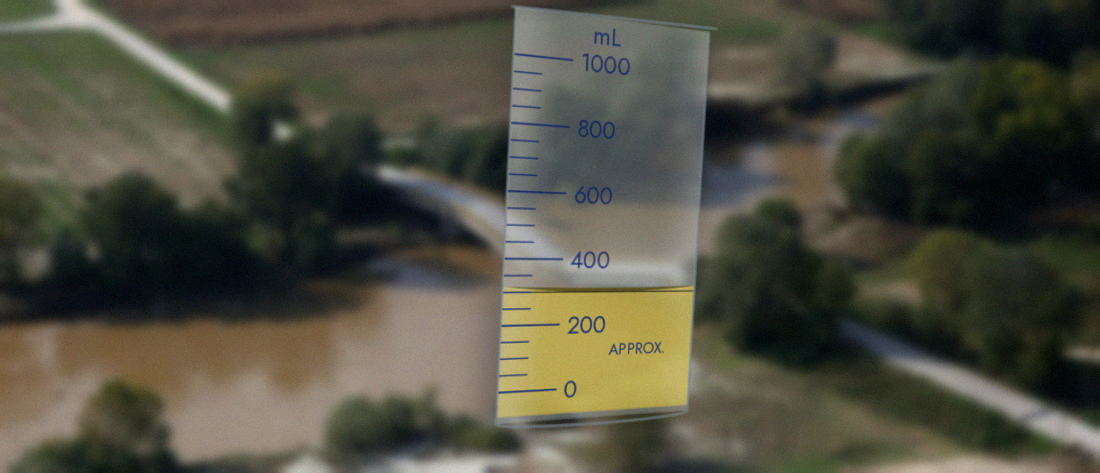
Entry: mL 300
